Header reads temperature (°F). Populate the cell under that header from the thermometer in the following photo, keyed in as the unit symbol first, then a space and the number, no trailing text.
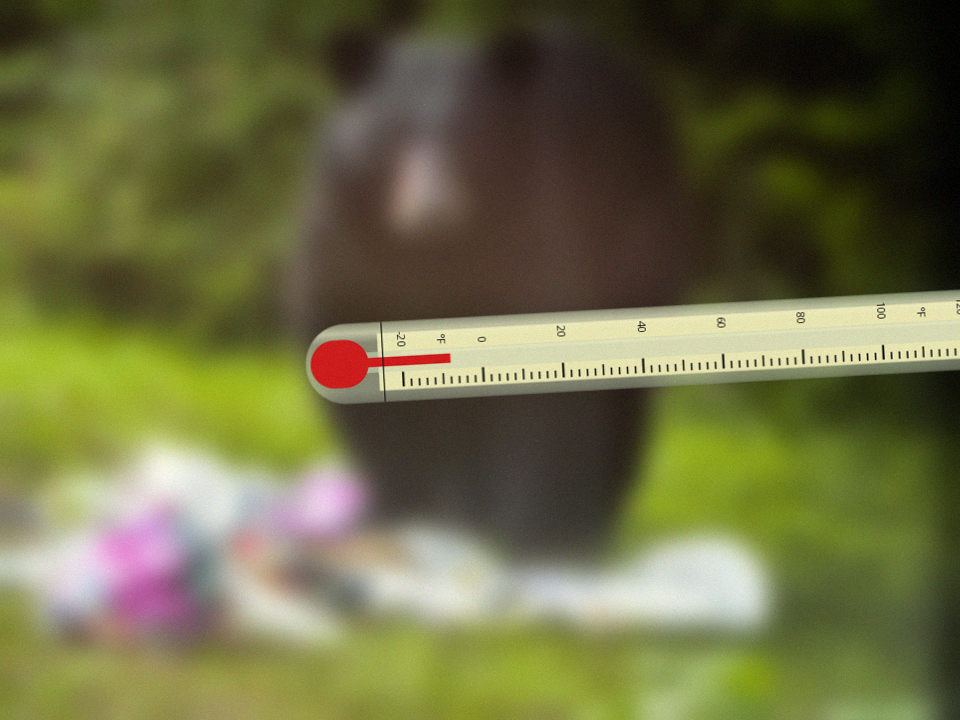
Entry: °F -8
